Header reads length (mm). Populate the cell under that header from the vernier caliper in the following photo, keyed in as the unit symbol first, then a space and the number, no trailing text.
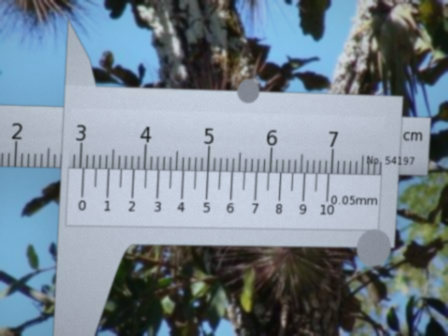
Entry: mm 30.5
